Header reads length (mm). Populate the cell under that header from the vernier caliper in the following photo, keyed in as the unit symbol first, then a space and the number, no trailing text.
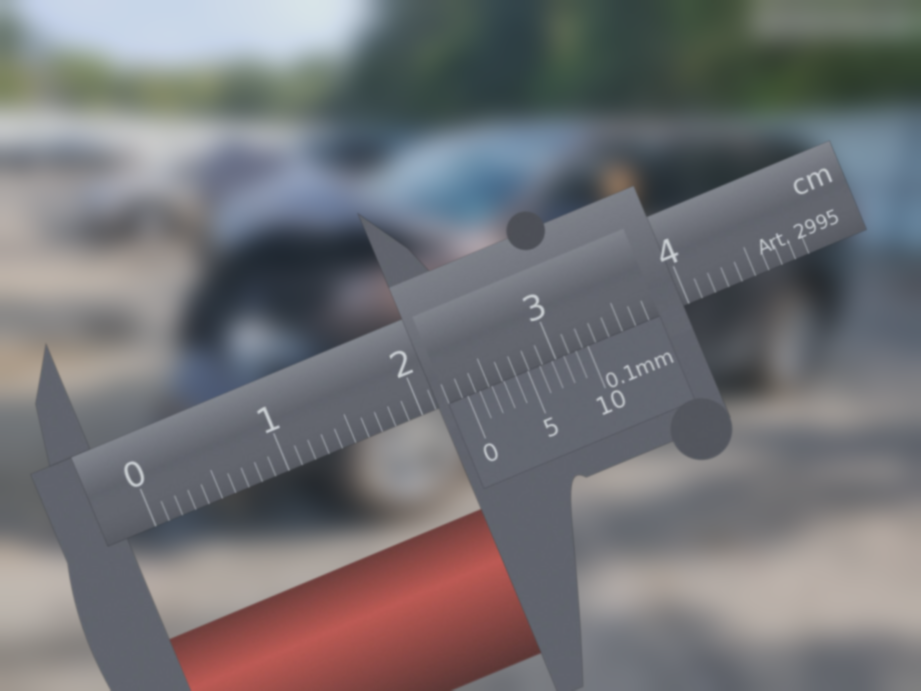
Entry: mm 23.4
